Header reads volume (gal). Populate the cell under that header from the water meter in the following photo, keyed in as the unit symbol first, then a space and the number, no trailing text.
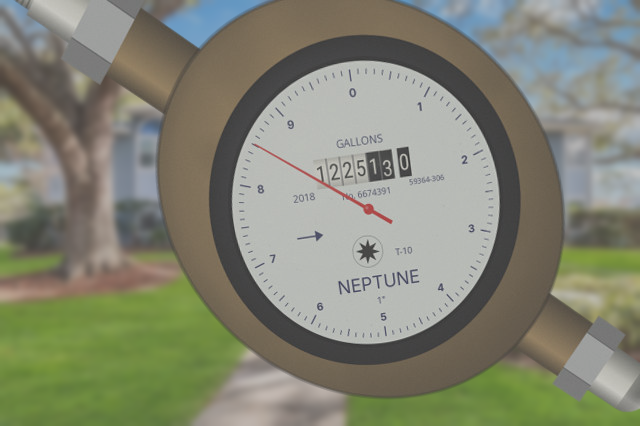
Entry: gal 1225128.5
